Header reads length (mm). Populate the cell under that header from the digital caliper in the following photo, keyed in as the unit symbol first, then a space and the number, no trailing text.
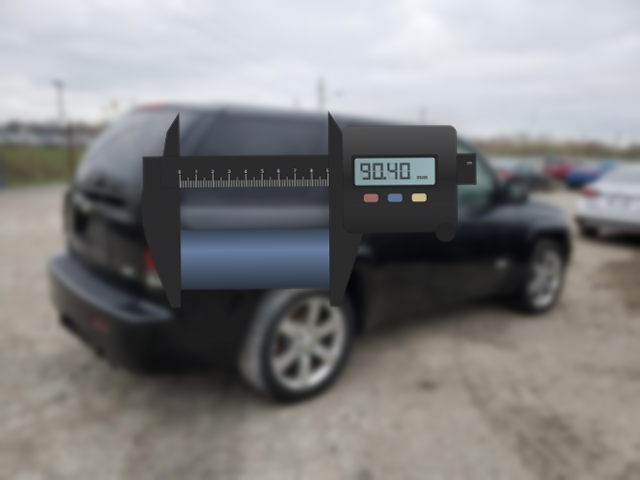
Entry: mm 90.40
